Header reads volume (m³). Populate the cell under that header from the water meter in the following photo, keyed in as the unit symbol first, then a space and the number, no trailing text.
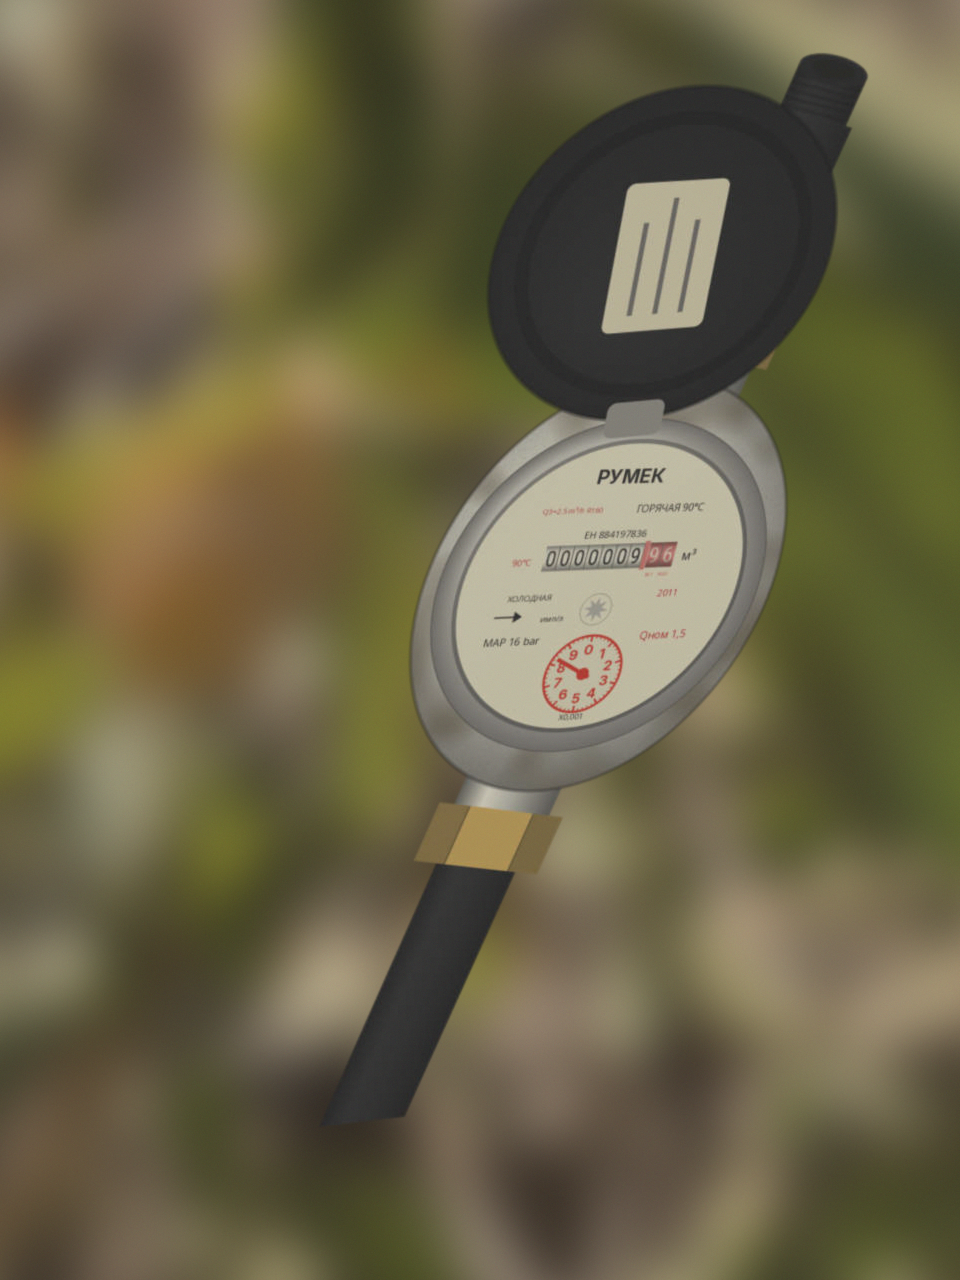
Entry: m³ 9.968
